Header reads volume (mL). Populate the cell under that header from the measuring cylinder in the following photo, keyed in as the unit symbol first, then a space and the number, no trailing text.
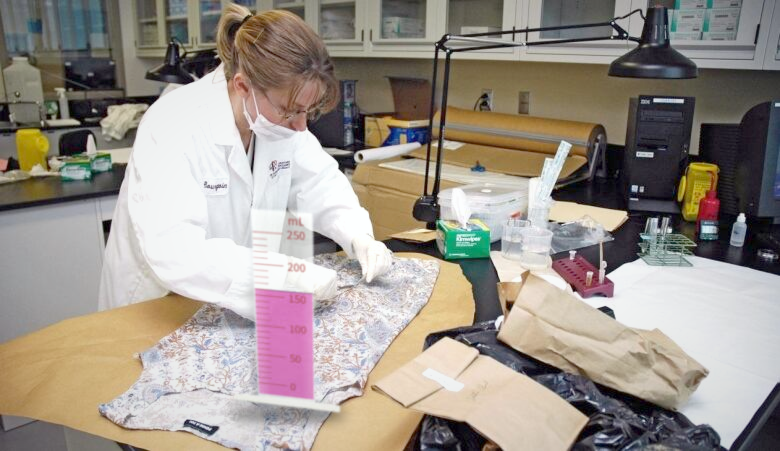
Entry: mL 160
